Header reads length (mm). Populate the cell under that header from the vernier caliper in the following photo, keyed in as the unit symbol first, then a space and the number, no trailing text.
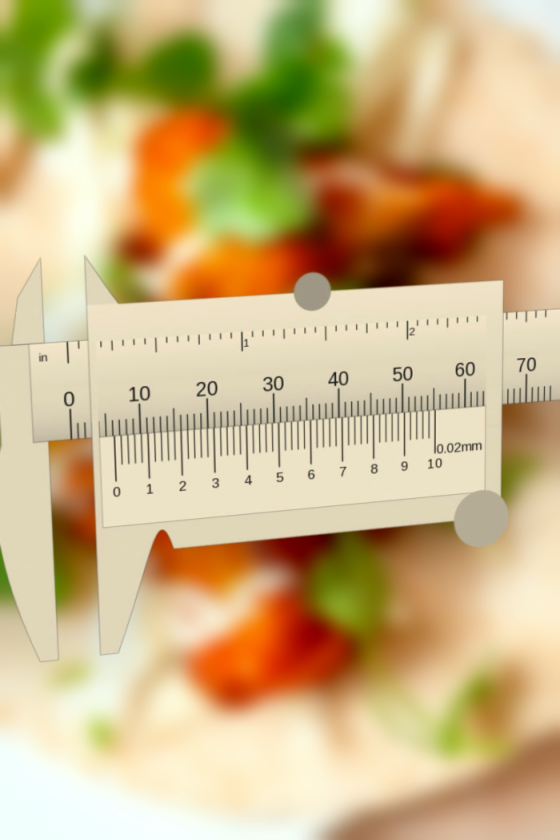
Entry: mm 6.2
